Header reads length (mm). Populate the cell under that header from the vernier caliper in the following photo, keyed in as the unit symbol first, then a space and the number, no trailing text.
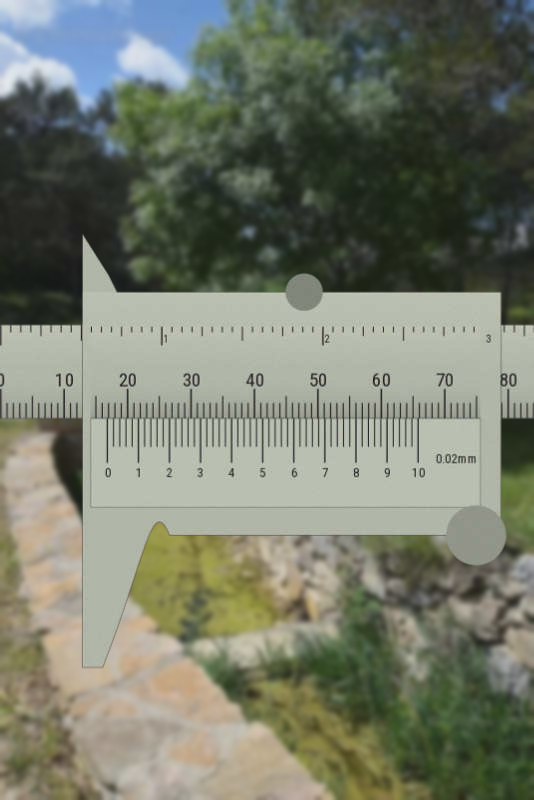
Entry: mm 16.8
